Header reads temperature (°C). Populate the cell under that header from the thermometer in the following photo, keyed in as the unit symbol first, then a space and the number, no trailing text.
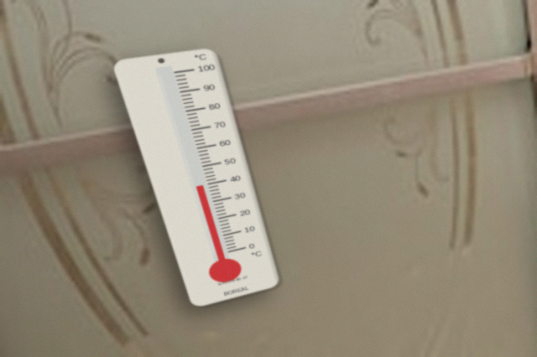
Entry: °C 40
